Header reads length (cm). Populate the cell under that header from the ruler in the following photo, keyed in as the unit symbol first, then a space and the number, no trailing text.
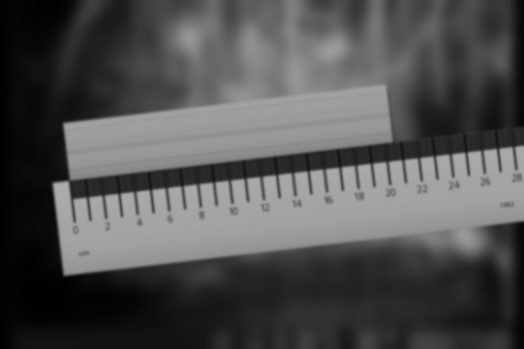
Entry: cm 20.5
